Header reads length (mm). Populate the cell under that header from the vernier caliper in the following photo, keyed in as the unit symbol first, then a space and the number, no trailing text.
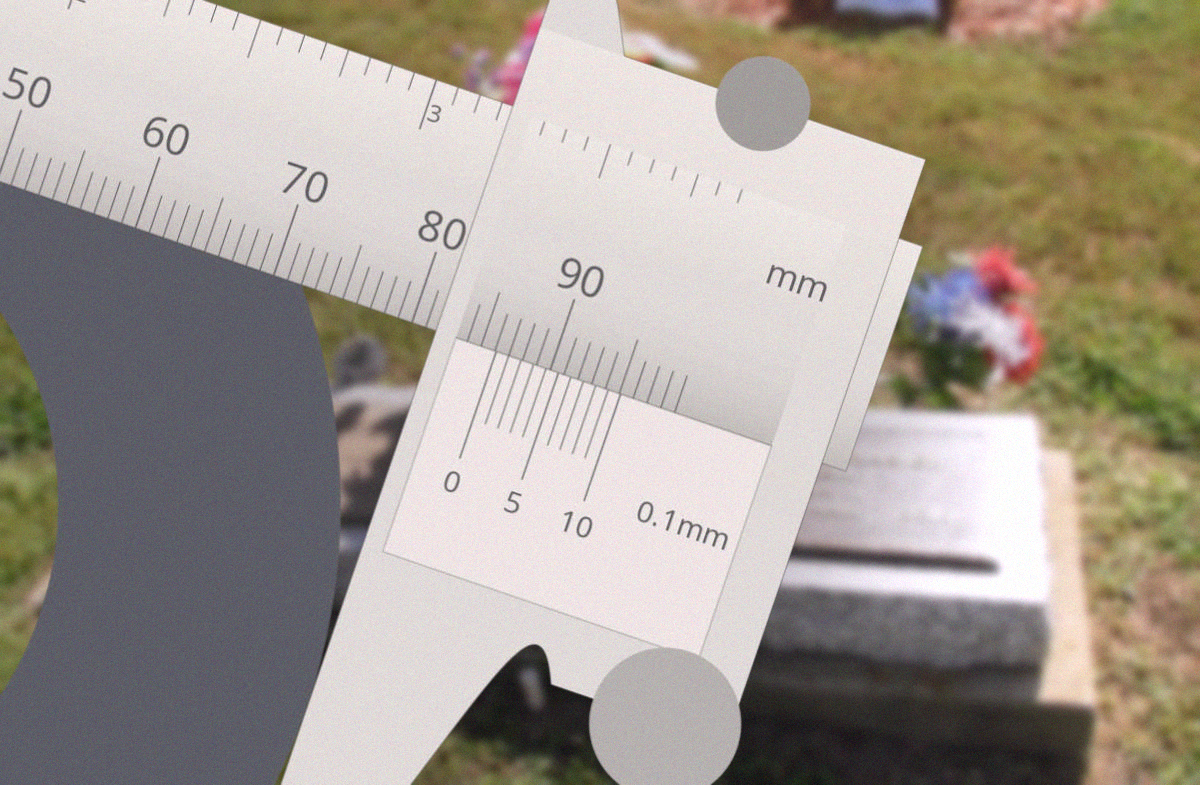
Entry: mm 86.1
